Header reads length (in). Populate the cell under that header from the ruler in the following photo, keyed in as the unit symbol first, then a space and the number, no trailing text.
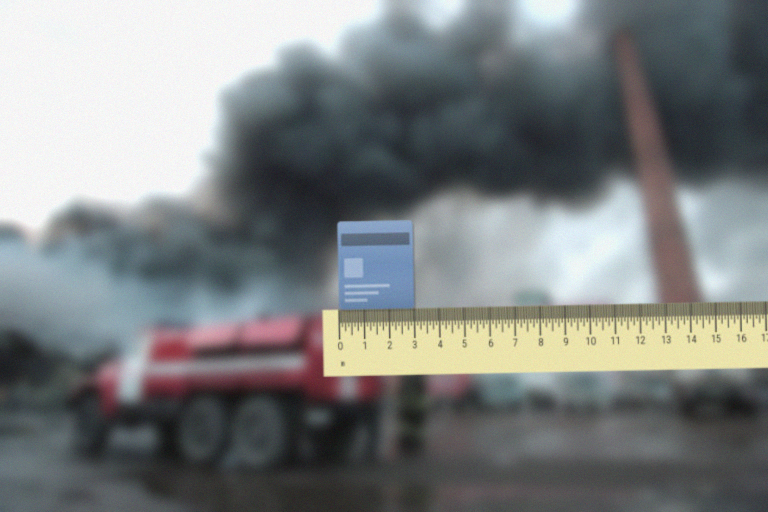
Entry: in 3
